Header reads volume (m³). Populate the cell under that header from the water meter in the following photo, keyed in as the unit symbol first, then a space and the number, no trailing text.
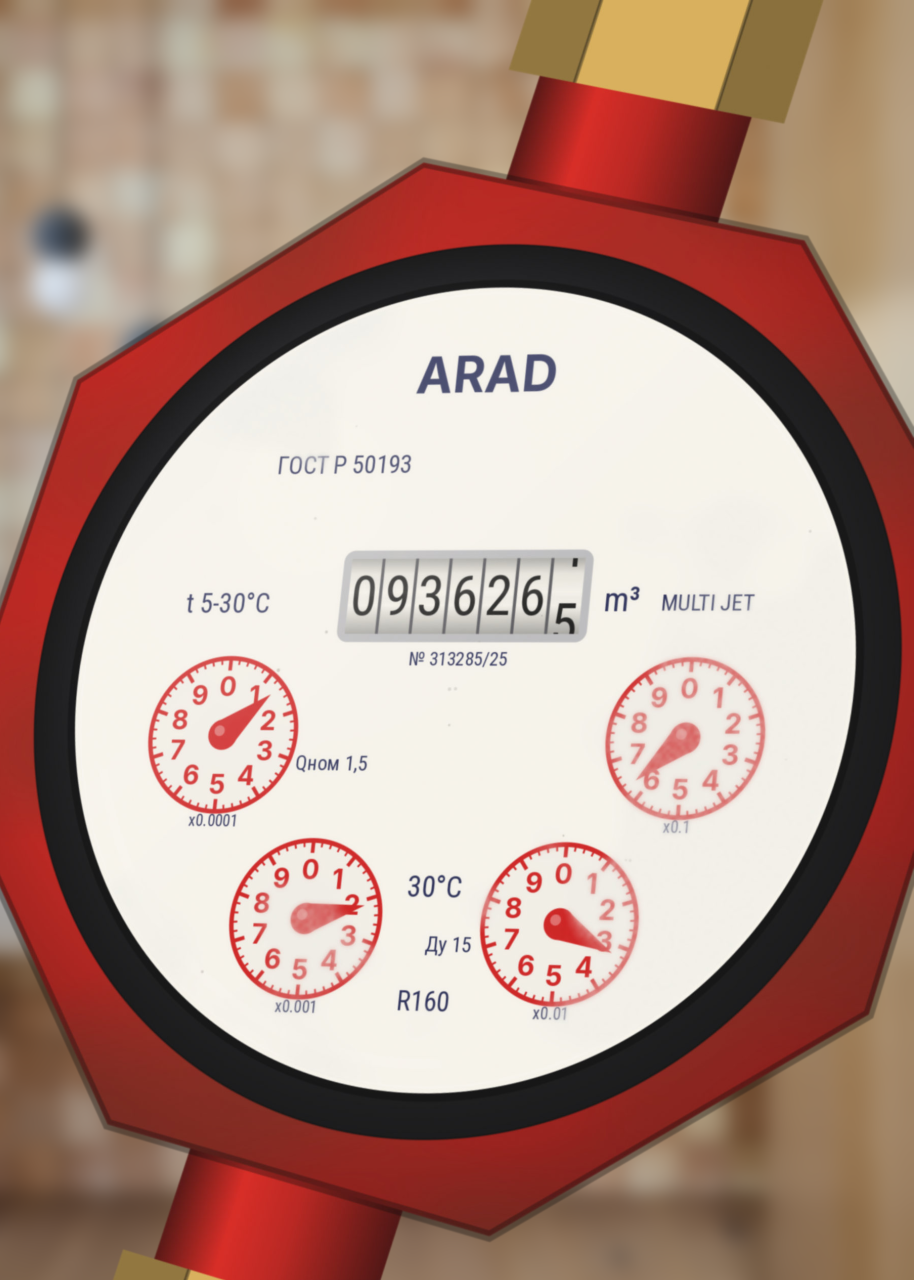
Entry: m³ 936264.6321
